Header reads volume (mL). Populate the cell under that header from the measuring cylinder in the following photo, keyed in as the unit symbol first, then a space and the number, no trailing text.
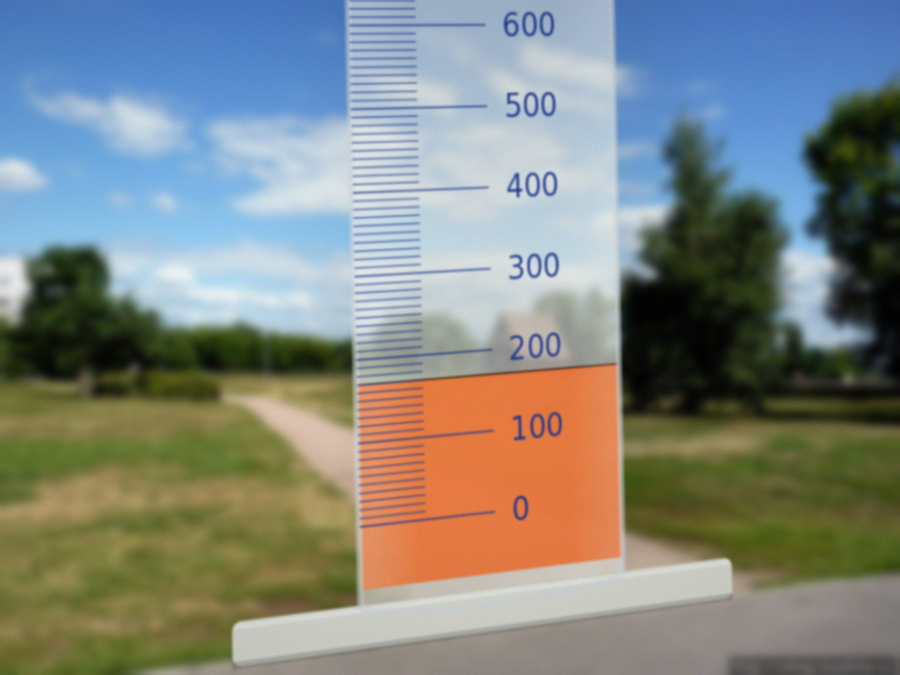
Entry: mL 170
